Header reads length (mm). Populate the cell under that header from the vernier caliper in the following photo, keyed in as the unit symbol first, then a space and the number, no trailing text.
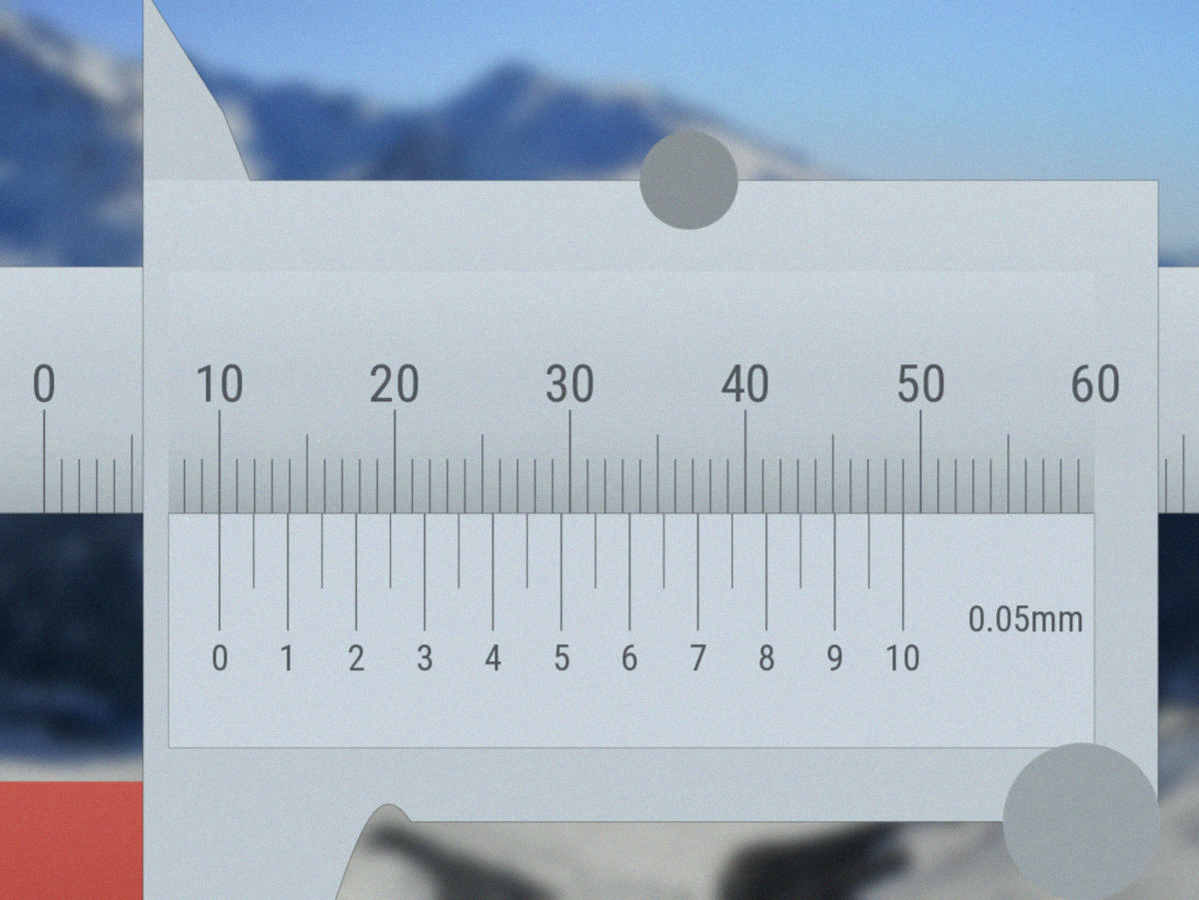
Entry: mm 10.0
